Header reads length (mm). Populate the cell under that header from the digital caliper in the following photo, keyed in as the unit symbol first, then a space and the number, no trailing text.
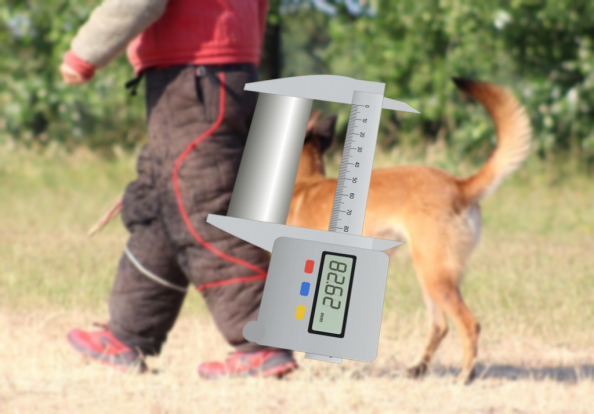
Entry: mm 82.62
